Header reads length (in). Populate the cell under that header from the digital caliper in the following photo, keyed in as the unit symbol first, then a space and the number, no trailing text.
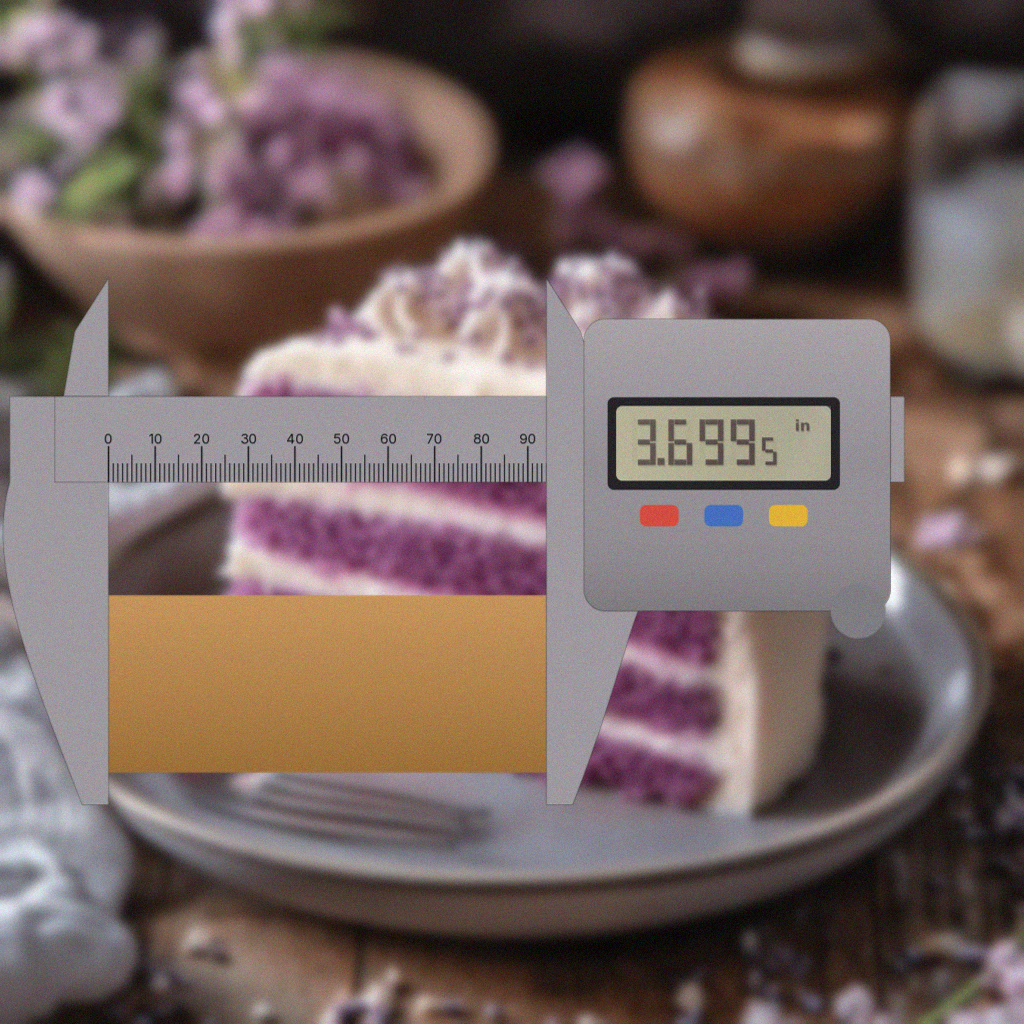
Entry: in 3.6995
